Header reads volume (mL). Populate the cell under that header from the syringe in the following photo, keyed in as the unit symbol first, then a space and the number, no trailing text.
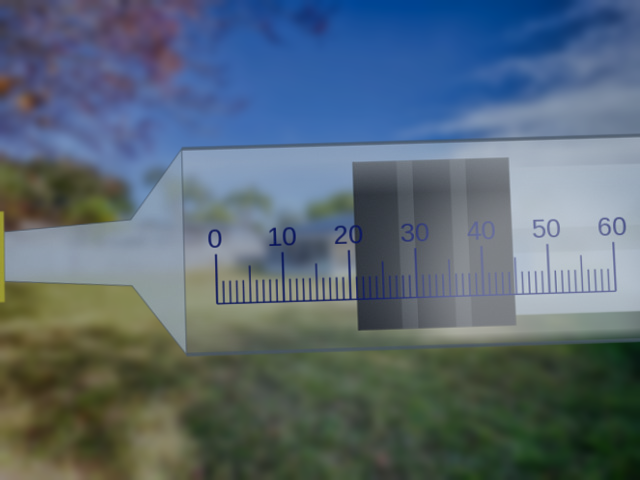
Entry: mL 21
